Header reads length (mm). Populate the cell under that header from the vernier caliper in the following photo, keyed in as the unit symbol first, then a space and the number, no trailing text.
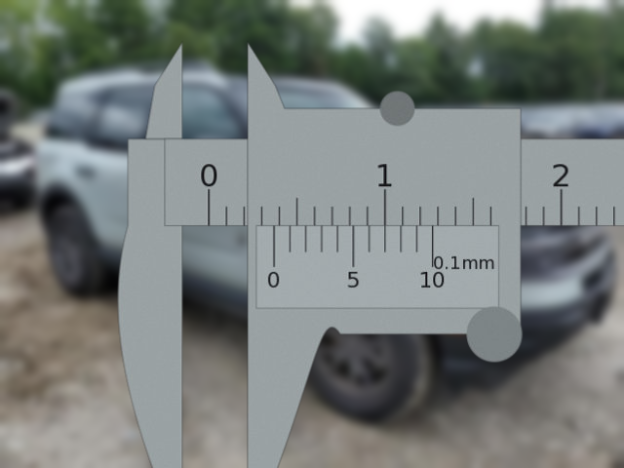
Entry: mm 3.7
